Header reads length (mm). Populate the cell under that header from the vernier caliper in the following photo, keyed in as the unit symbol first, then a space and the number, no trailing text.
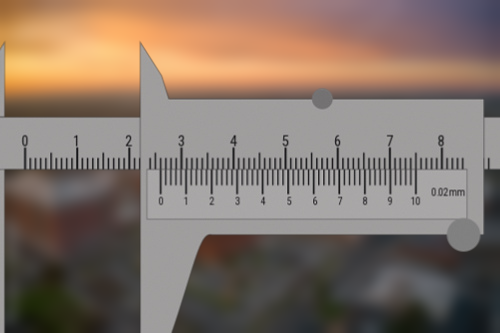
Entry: mm 26.0
